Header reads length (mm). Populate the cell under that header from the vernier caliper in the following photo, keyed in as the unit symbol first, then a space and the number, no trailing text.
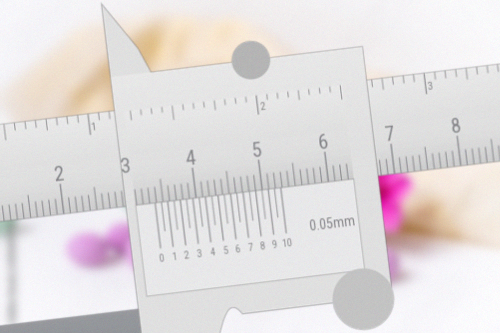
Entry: mm 33.8
